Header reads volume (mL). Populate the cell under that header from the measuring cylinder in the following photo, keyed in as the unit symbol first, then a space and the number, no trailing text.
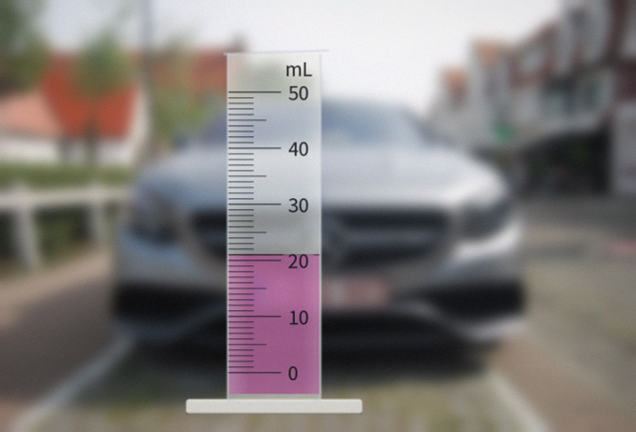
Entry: mL 21
